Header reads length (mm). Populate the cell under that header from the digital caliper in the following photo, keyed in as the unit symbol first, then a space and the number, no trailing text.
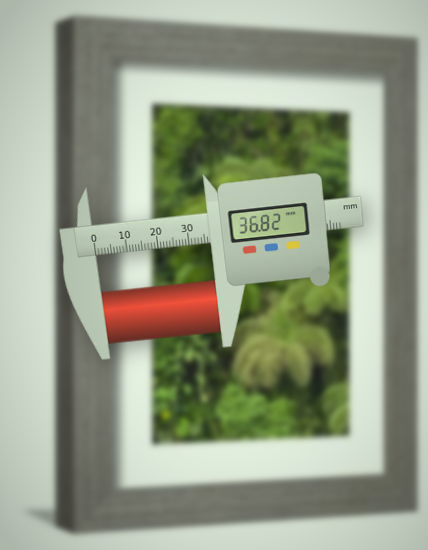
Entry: mm 36.82
